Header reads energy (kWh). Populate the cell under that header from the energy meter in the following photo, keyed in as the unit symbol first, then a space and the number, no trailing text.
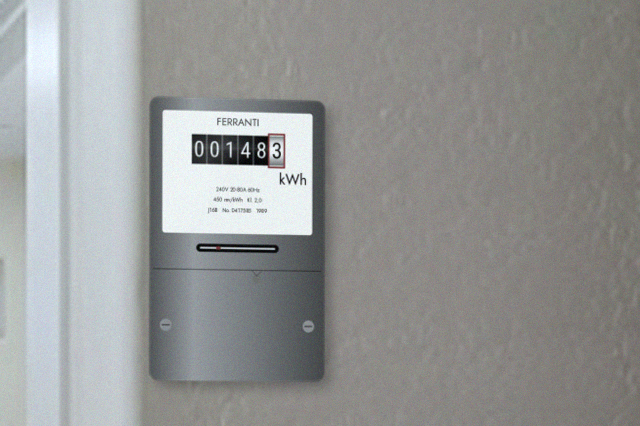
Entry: kWh 148.3
